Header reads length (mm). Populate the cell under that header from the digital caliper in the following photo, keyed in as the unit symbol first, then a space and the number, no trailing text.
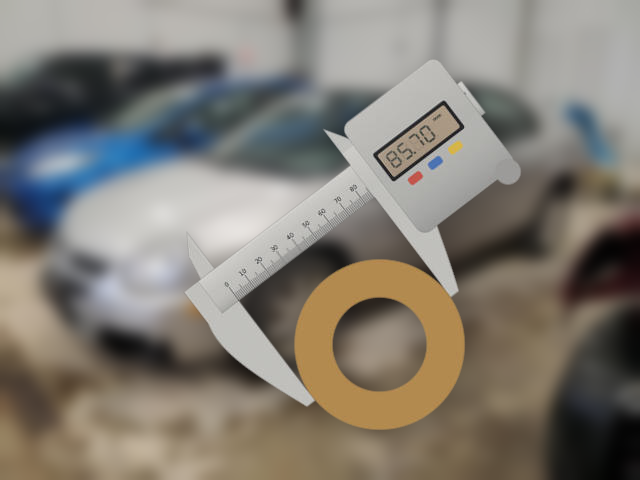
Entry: mm 85.70
